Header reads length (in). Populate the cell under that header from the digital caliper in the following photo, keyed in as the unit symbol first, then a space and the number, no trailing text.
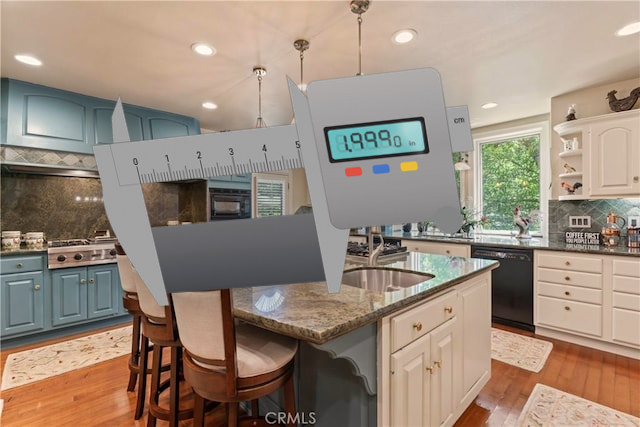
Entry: in 1.9990
